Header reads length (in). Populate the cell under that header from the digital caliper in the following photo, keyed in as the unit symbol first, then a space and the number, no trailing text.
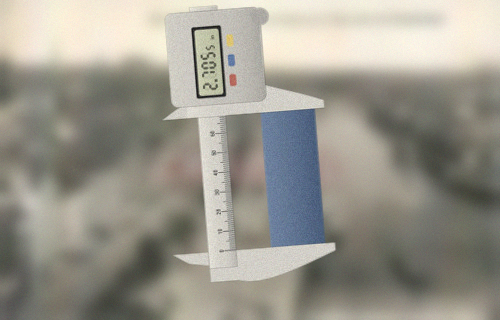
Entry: in 2.7055
